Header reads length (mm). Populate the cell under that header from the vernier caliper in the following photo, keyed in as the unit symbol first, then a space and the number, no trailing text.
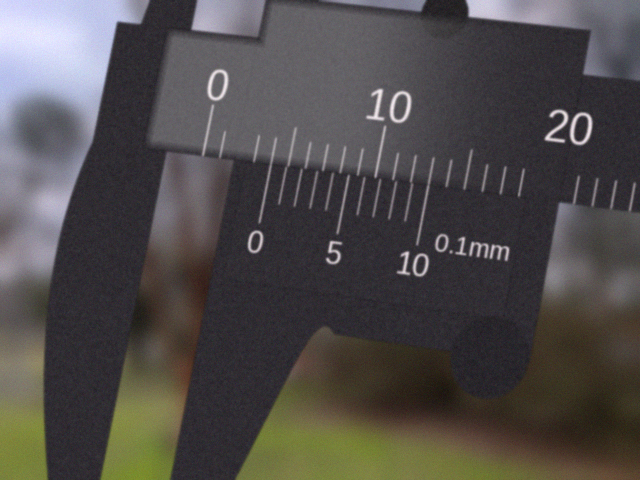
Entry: mm 4.0
